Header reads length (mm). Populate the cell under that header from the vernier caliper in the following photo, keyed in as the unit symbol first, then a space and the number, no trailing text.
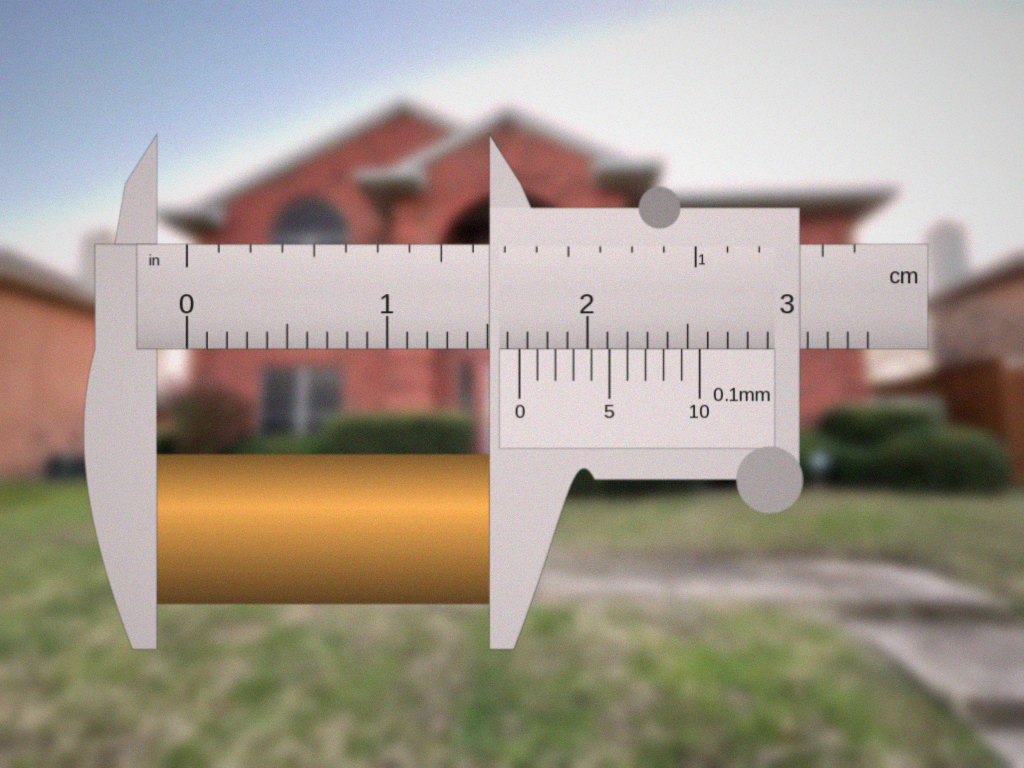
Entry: mm 16.6
